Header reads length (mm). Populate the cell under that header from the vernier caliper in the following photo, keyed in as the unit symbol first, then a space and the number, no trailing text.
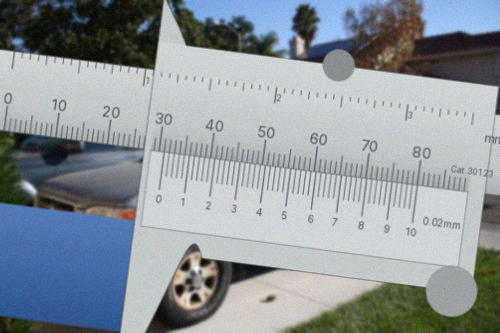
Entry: mm 31.0
